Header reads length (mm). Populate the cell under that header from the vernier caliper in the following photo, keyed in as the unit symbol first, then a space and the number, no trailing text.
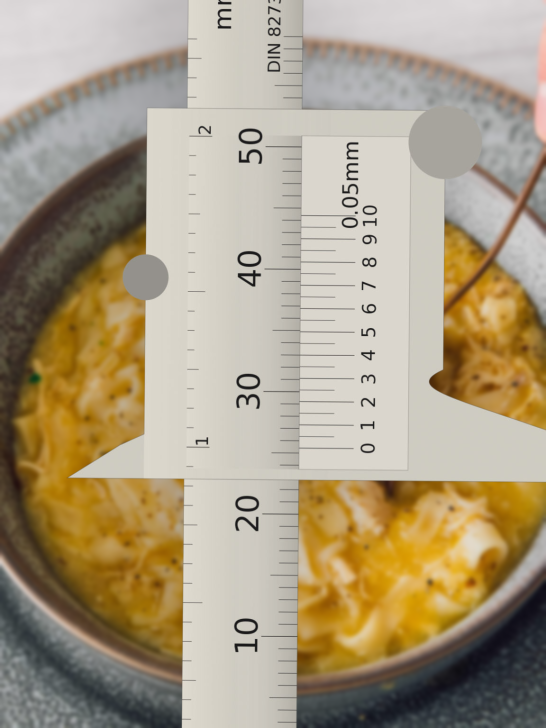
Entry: mm 25.4
